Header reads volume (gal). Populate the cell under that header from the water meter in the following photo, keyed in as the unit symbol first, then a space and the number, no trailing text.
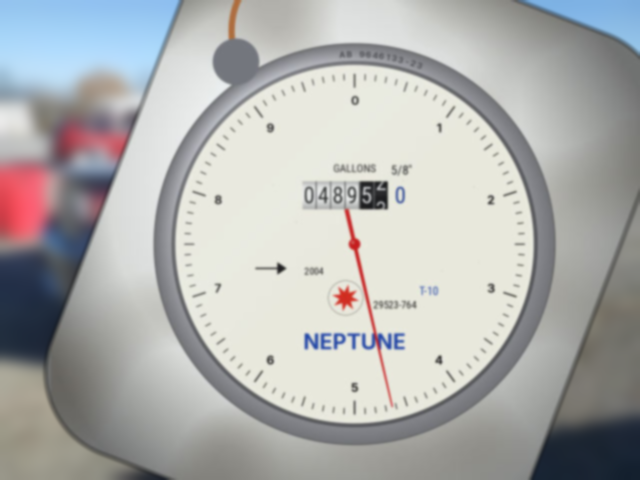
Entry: gal 489524.6
